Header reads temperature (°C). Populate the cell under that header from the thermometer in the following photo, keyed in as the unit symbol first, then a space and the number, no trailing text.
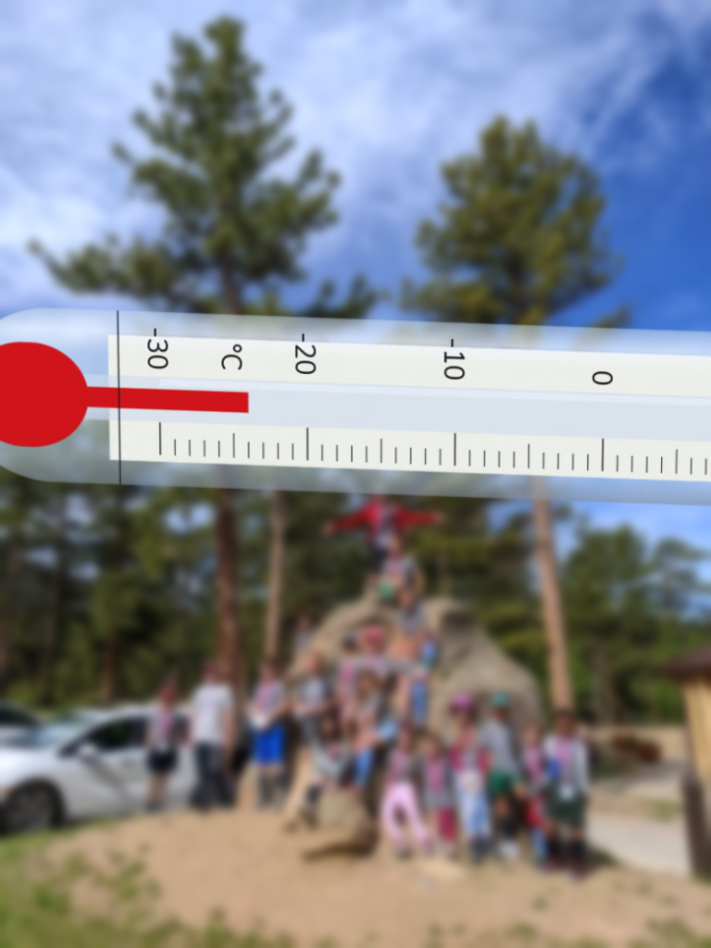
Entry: °C -24
